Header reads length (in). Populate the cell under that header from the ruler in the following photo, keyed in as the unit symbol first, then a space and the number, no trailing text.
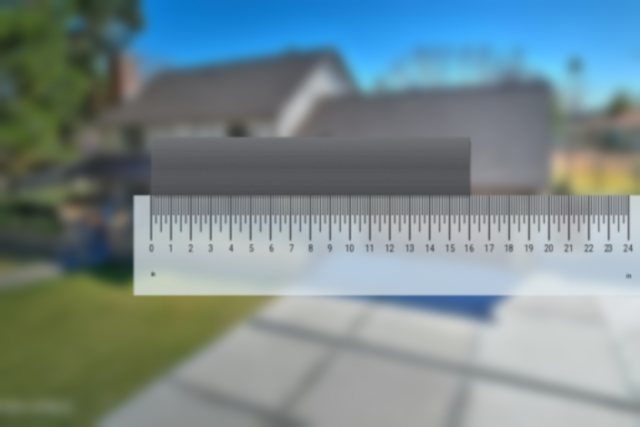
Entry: in 16
